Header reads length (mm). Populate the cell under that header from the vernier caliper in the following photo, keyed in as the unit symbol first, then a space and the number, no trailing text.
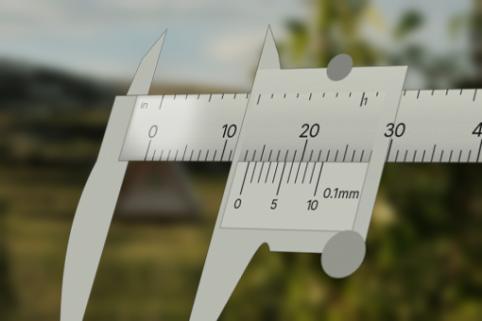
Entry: mm 13.6
